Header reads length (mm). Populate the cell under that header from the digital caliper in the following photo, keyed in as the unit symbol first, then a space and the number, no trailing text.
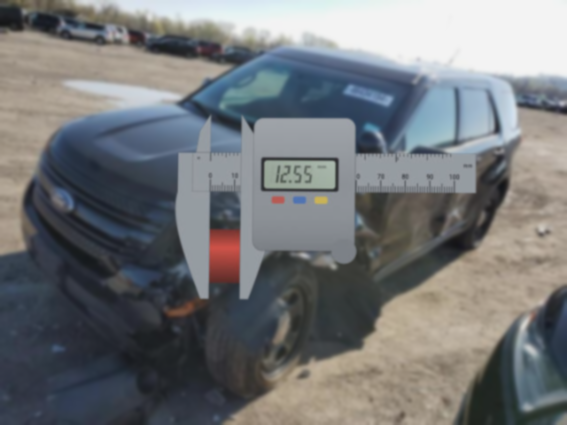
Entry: mm 12.55
